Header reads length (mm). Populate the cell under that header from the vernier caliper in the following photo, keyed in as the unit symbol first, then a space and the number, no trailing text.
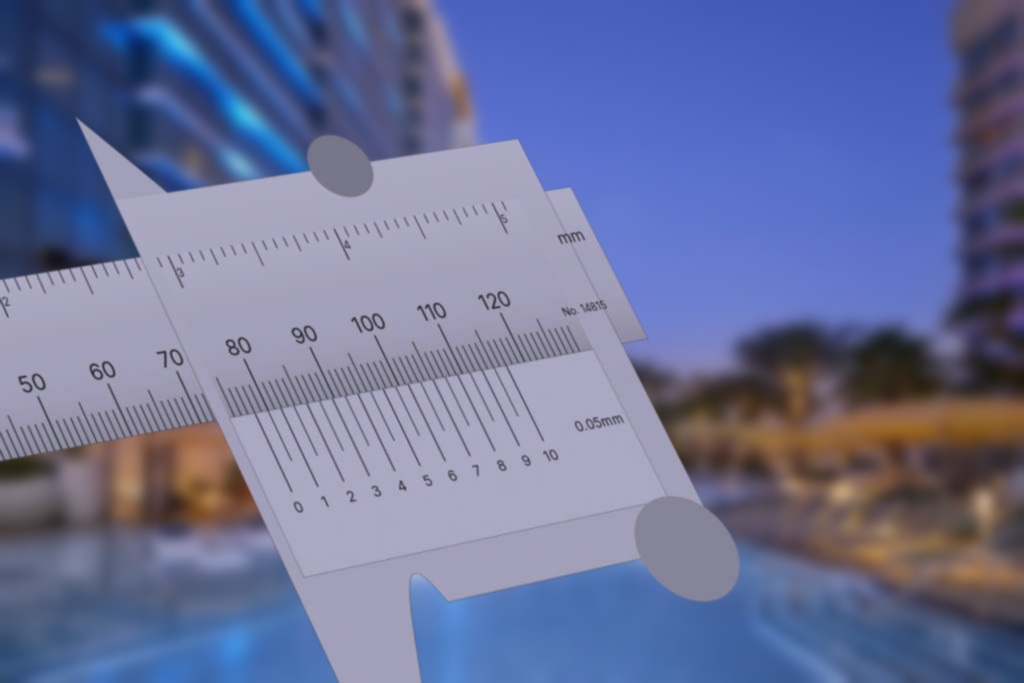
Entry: mm 78.0
